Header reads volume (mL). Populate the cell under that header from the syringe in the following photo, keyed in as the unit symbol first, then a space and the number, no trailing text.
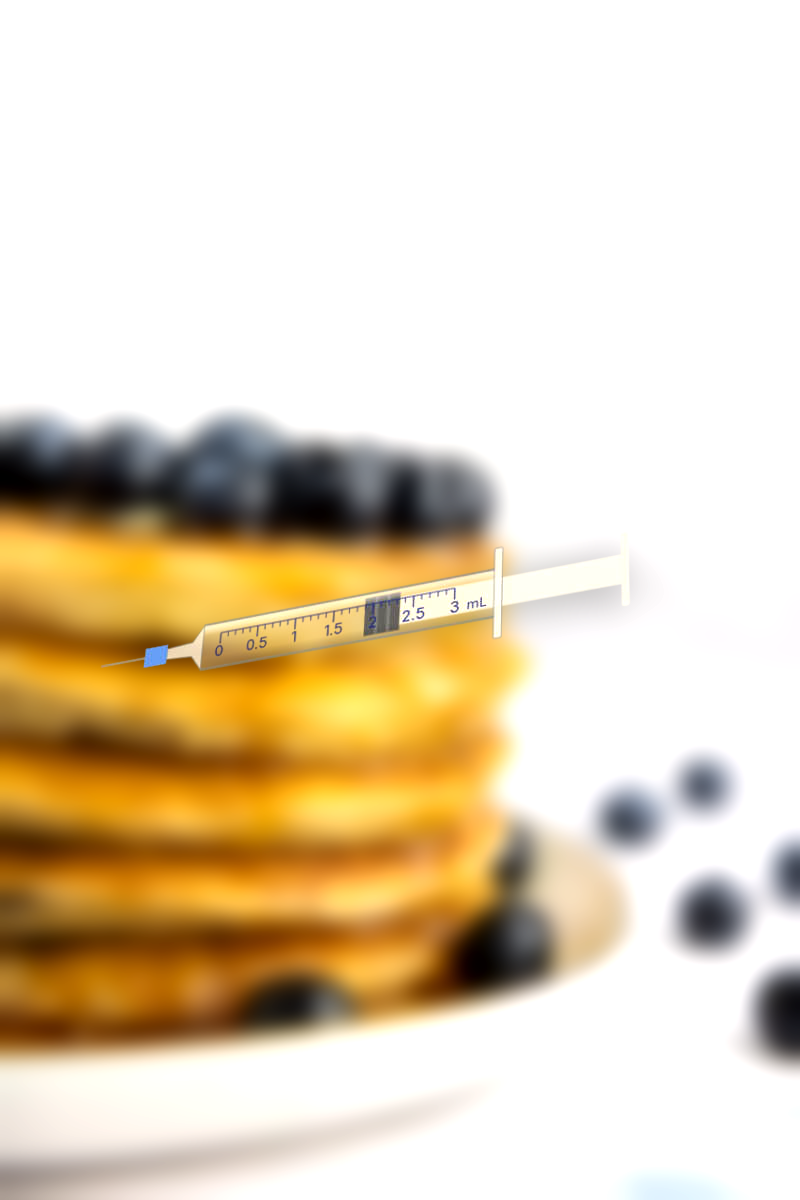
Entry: mL 1.9
